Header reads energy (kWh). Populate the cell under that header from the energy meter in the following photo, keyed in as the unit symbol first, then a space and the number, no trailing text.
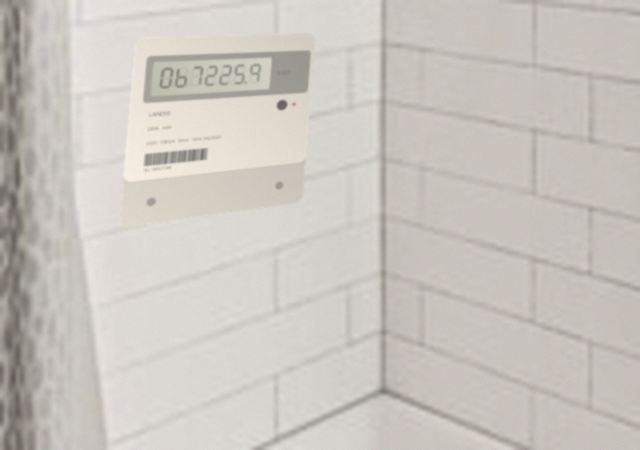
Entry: kWh 67225.9
